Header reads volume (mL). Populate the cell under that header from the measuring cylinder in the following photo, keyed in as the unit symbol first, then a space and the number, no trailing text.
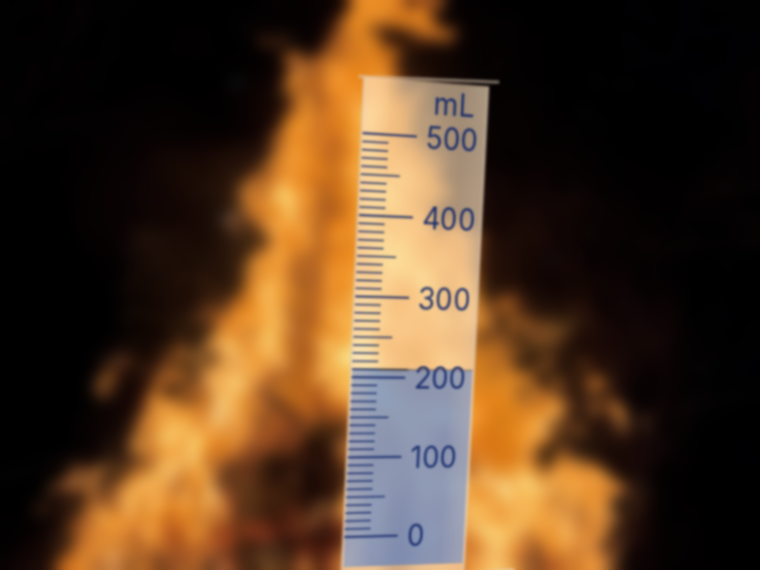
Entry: mL 210
